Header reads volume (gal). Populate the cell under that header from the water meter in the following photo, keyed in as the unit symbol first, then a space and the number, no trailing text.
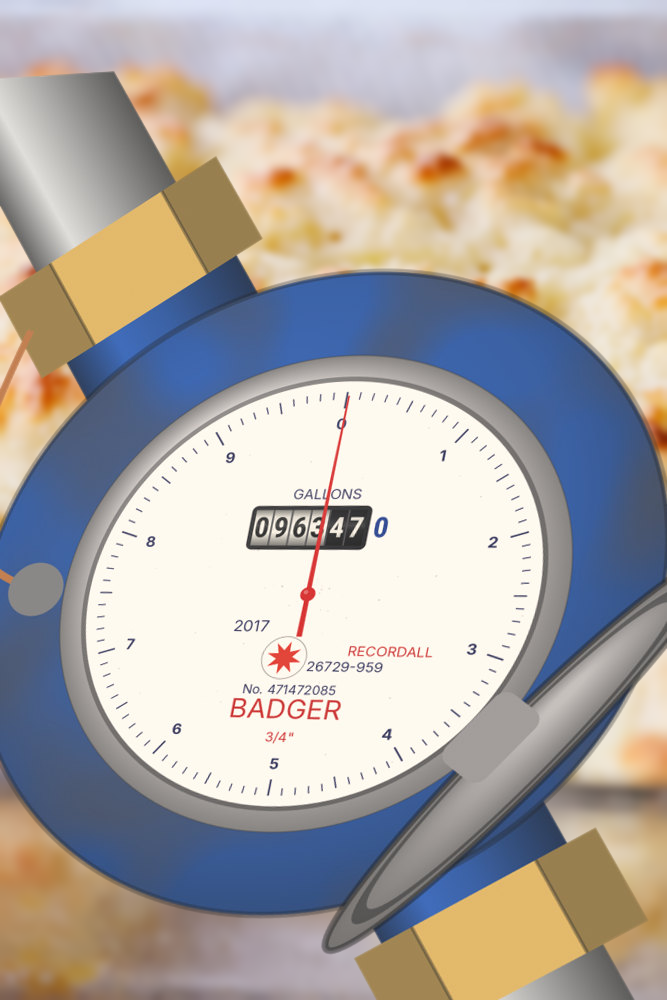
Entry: gal 963470.0
